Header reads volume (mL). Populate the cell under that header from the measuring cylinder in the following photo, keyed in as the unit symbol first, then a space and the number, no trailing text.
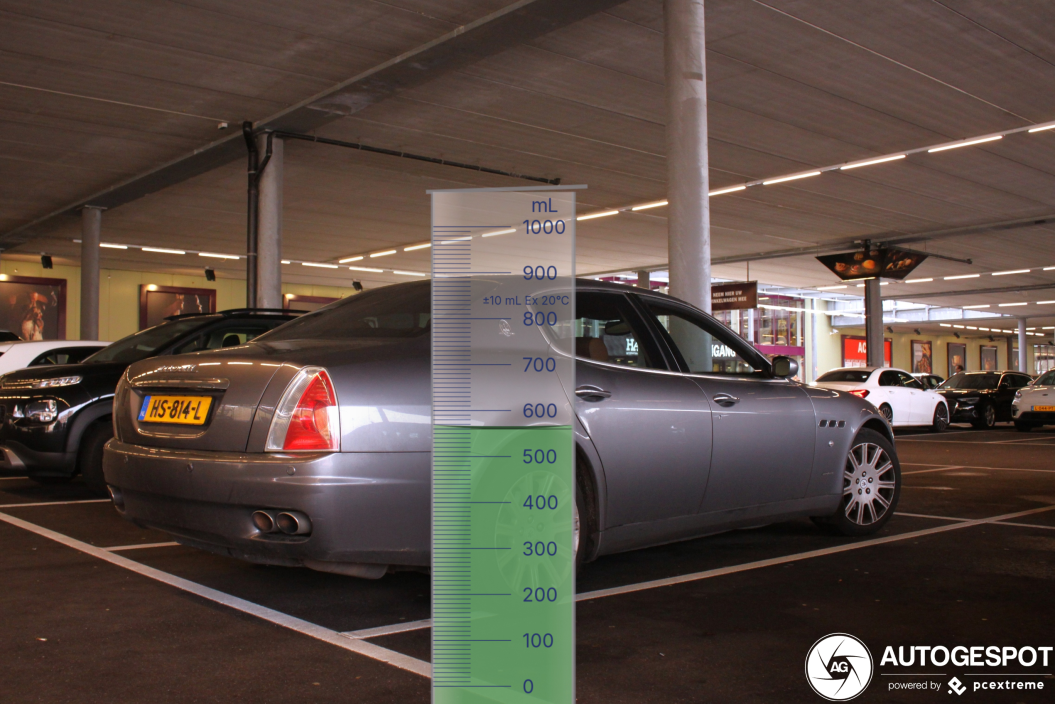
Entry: mL 560
